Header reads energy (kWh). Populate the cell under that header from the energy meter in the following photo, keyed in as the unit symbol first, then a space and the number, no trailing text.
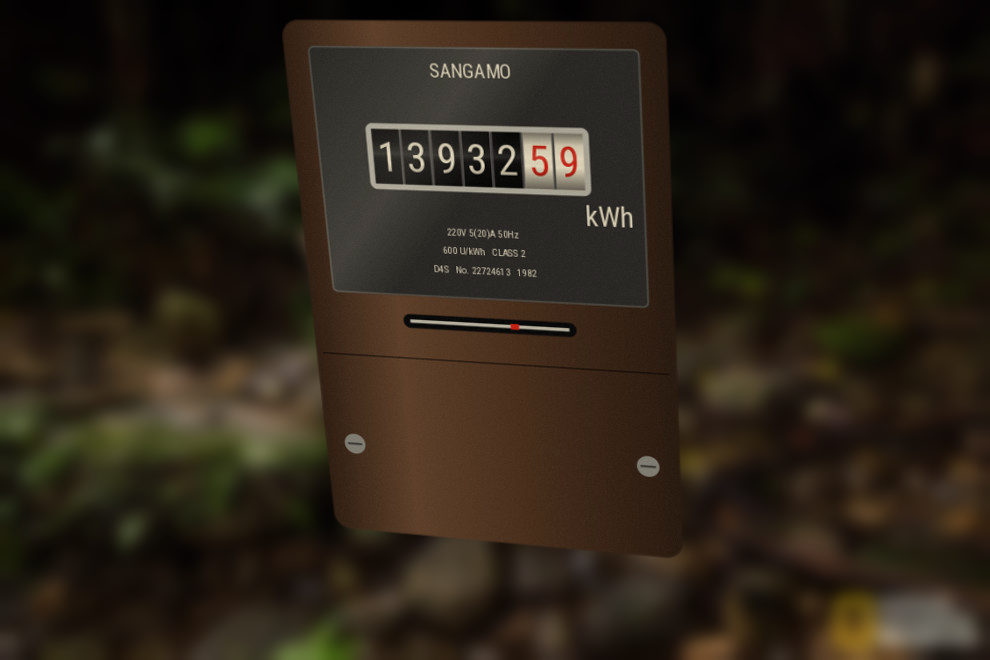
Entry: kWh 13932.59
